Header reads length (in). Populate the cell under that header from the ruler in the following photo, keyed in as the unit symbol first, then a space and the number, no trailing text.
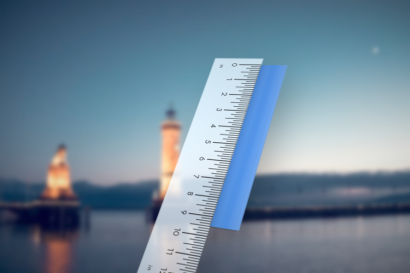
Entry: in 9.5
